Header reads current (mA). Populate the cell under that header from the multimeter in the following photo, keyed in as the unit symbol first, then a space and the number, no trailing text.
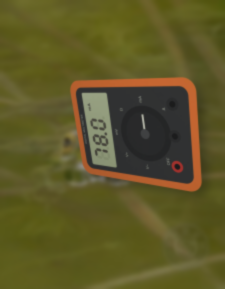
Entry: mA 78.0
